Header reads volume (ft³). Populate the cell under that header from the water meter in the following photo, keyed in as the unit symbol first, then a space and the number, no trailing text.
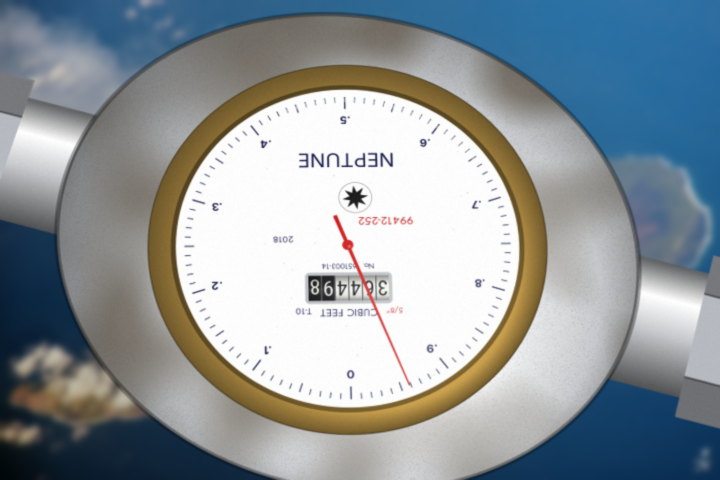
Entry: ft³ 364497.94
